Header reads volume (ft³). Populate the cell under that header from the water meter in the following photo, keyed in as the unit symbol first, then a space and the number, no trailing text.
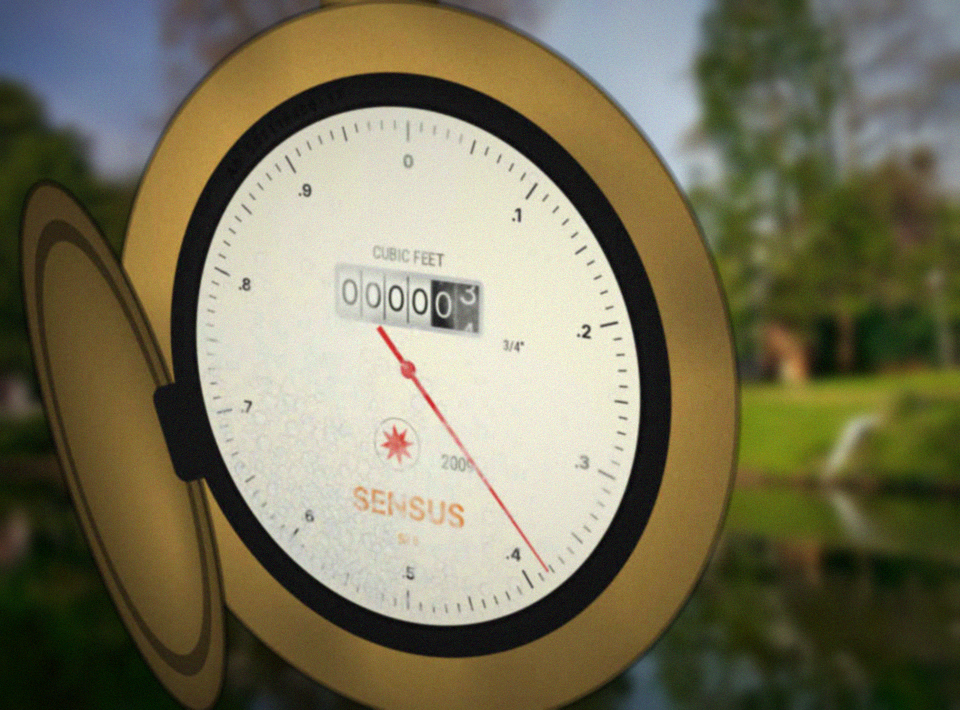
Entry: ft³ 3.38
